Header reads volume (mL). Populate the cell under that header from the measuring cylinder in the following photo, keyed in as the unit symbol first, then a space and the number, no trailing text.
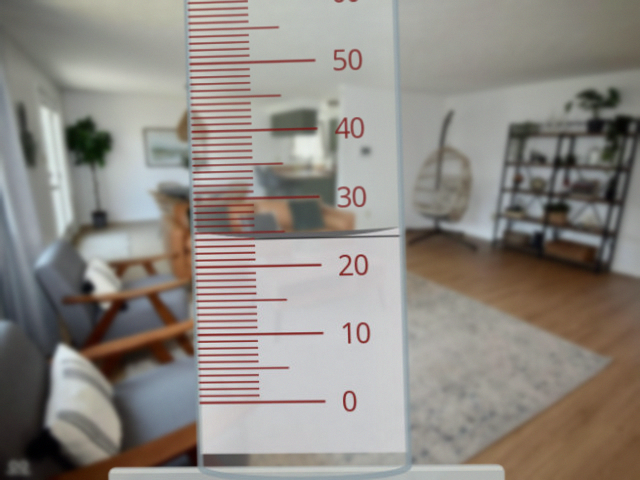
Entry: mL 24
